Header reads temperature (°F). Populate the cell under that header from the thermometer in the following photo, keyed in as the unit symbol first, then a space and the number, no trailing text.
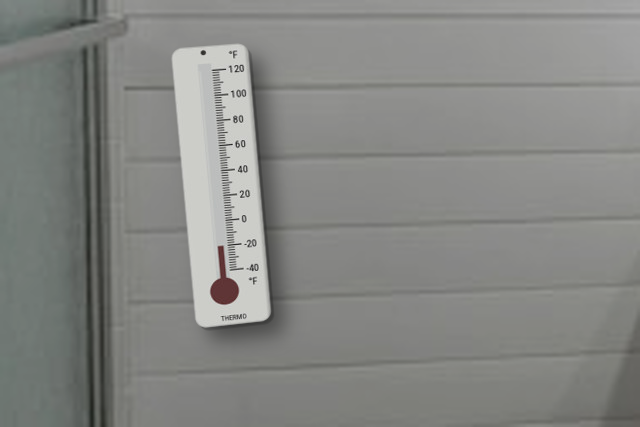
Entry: °F -20
